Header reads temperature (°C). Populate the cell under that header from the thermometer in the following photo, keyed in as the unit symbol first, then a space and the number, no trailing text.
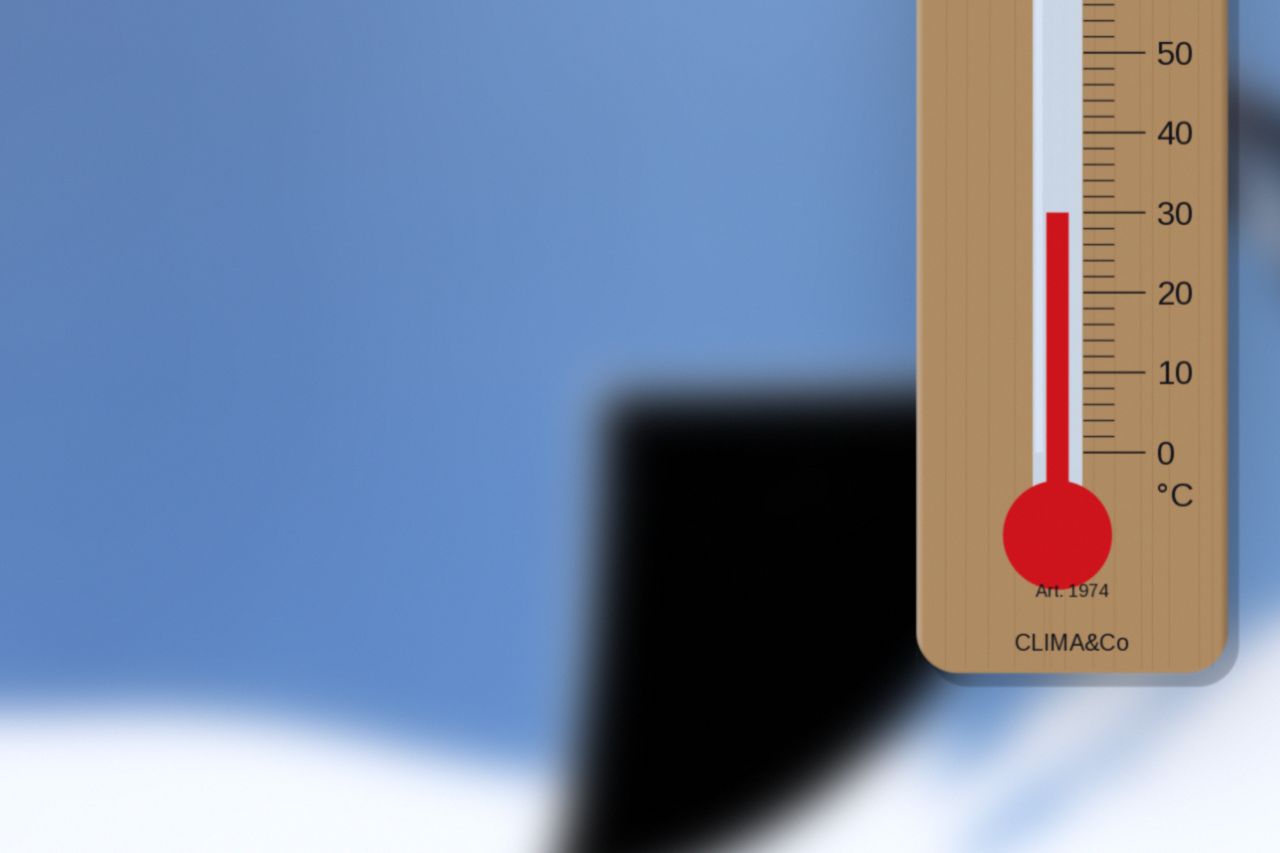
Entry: °C 30
